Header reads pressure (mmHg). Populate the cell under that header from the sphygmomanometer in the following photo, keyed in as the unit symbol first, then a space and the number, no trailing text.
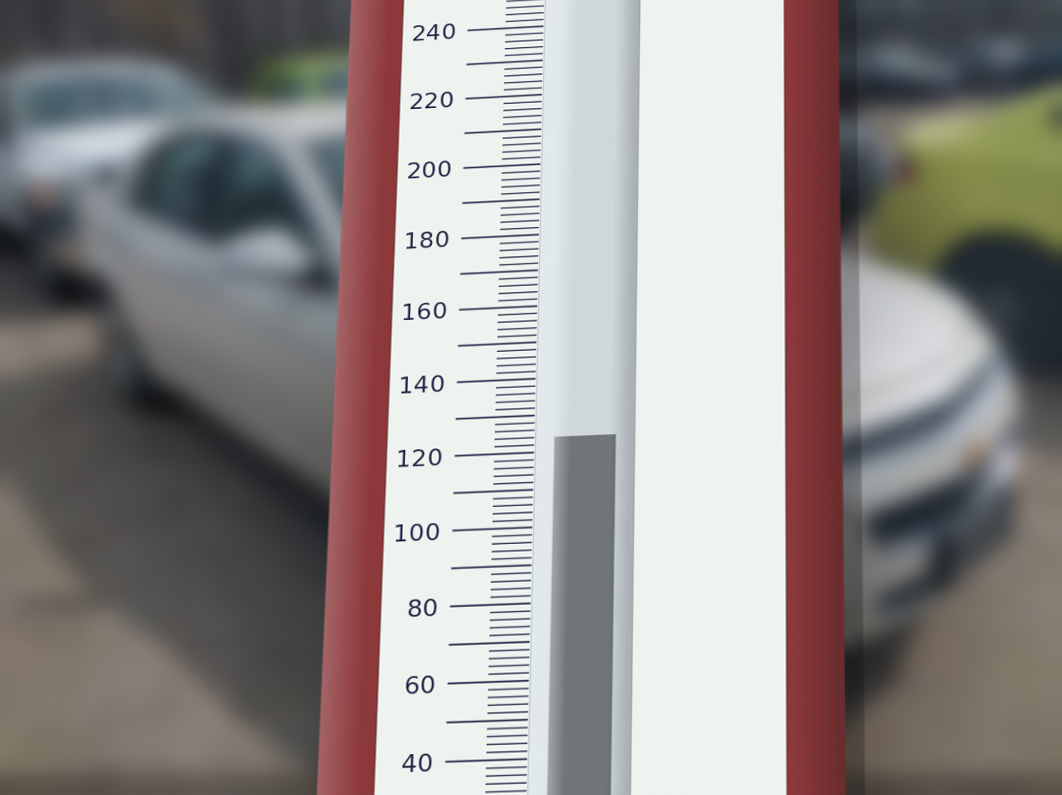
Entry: mmHg 124
